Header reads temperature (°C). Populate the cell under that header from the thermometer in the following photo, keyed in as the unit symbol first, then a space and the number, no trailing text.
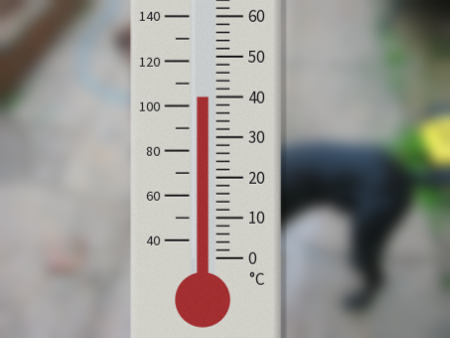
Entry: °C 40
